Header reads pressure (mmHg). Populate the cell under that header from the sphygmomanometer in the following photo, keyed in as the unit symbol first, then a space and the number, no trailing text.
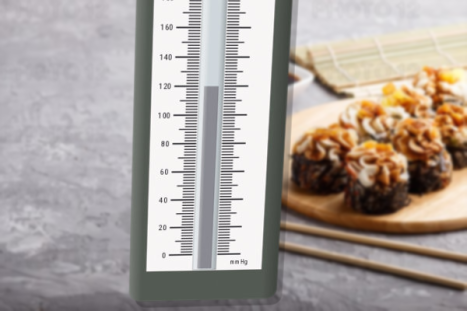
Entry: mmHg 120
